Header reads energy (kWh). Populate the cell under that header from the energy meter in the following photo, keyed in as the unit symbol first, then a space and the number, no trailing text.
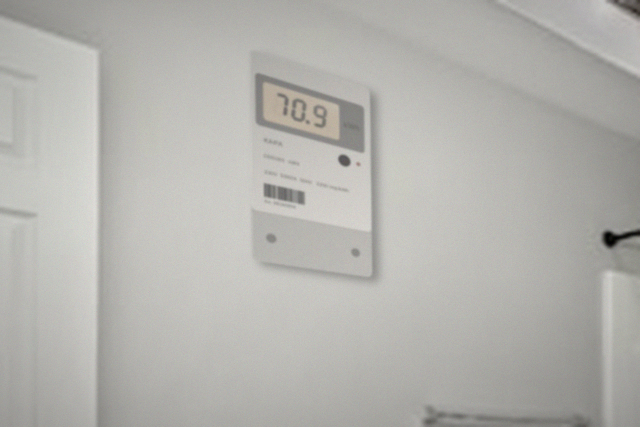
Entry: kWh 70.9
